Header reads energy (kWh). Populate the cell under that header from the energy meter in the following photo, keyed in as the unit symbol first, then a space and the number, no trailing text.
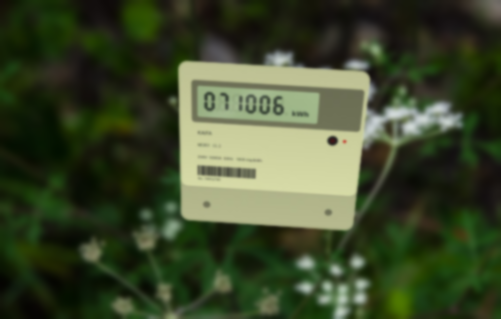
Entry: kWh 71006
